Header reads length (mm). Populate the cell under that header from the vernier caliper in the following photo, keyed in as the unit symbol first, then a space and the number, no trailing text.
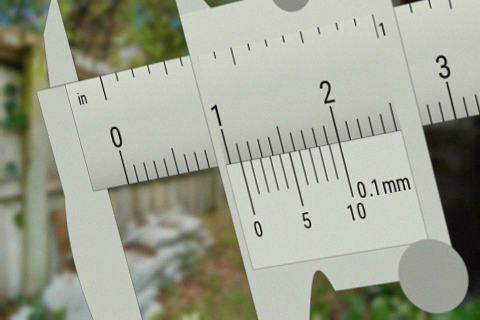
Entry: mm 11.0
